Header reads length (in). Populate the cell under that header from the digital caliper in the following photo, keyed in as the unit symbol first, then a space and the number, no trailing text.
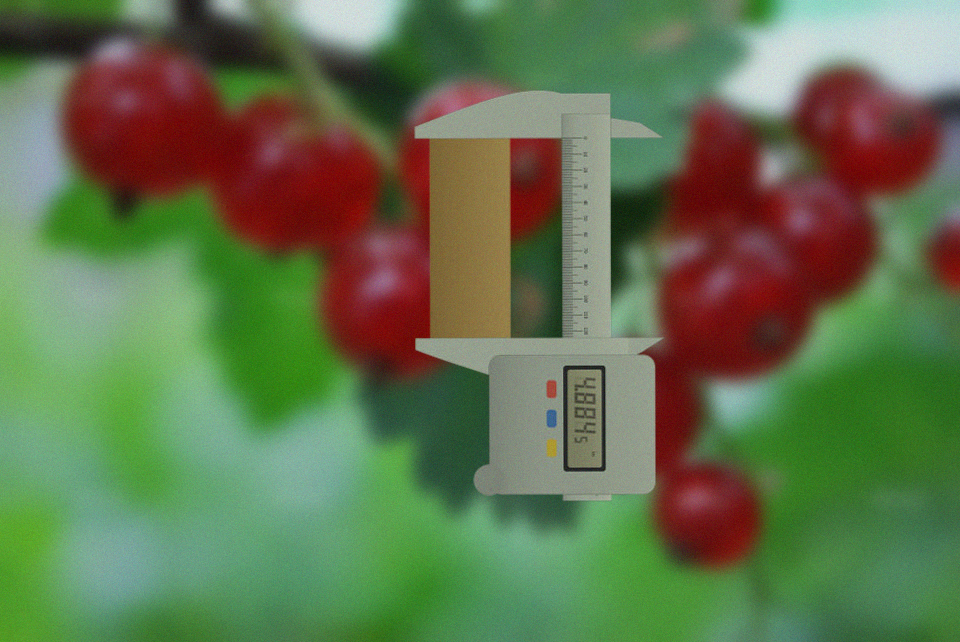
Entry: in 4.8845
